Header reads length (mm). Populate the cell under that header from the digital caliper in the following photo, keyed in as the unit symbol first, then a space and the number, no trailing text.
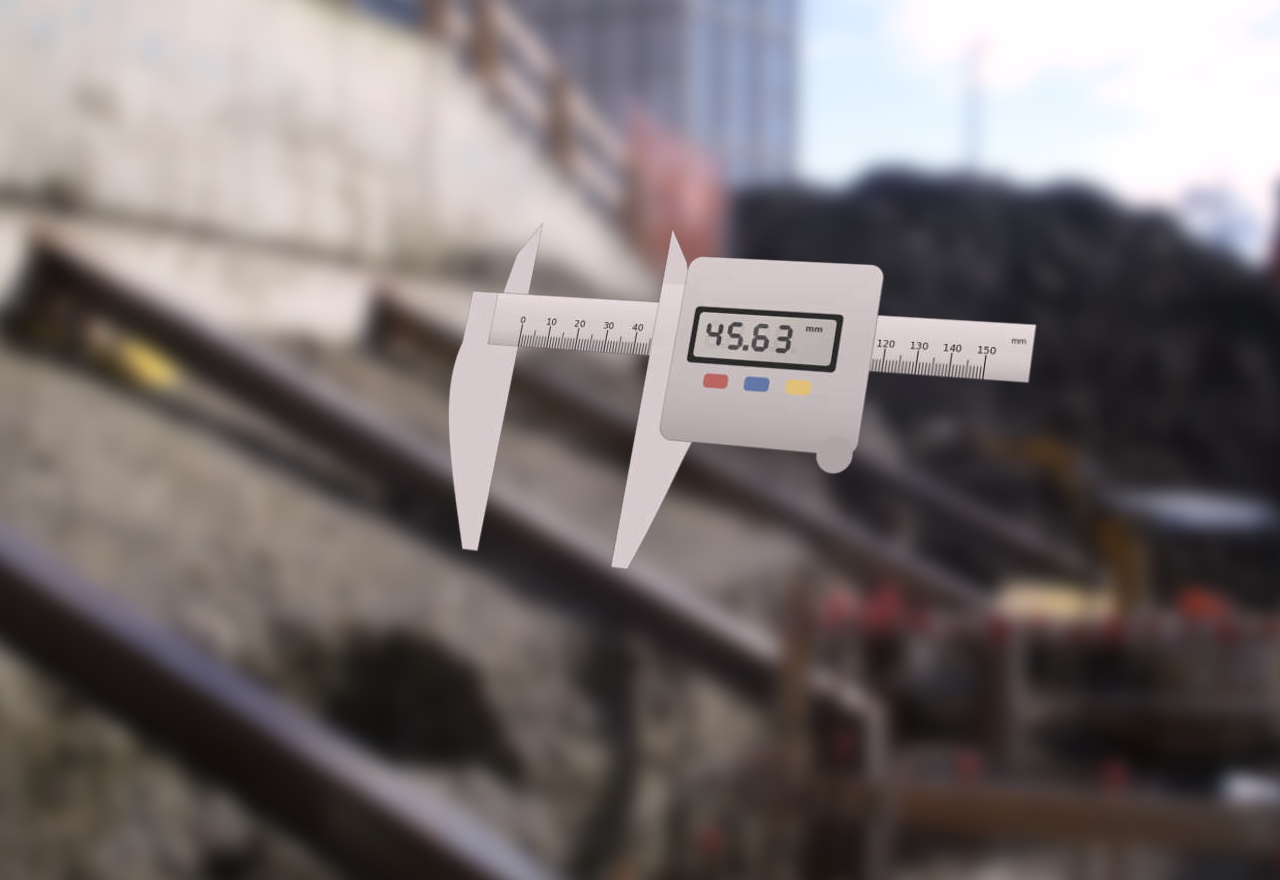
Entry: mm 45.63
